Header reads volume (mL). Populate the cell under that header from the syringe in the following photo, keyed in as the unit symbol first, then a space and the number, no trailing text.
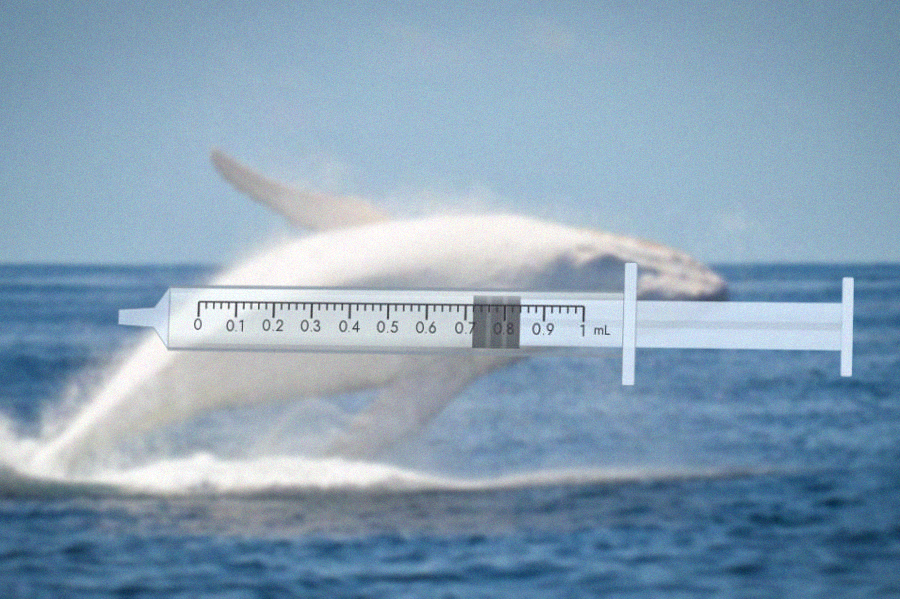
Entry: mL 0.72
